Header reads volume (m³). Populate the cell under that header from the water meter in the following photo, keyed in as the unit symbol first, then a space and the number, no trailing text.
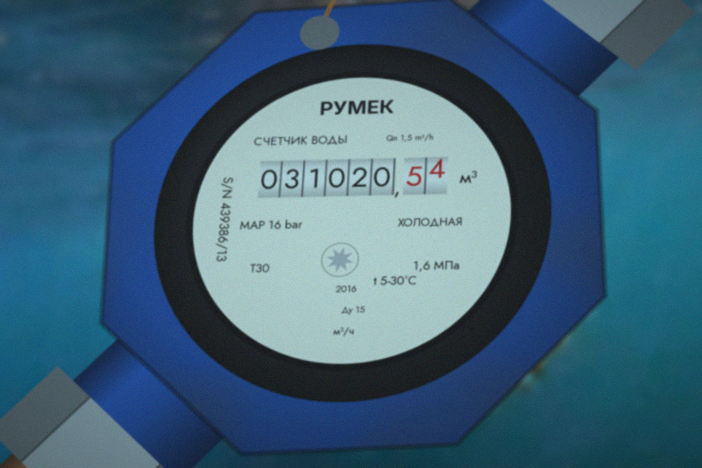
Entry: m³ 31020.54
